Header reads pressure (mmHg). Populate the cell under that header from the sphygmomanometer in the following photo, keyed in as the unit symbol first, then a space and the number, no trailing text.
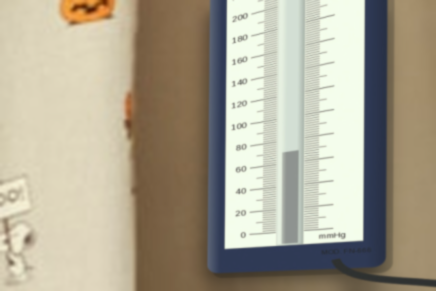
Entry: mmHg 70
